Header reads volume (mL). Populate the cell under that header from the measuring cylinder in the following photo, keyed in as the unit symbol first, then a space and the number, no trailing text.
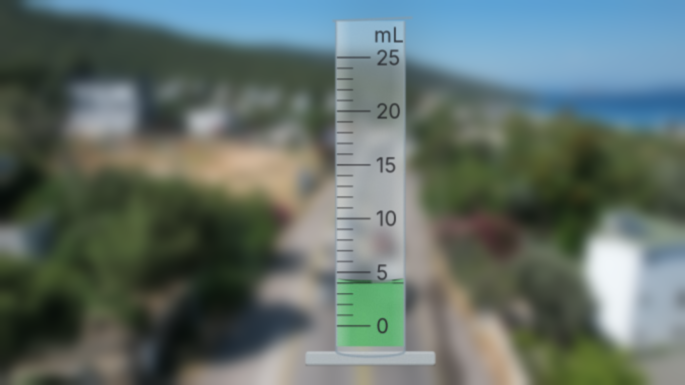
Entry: mL 4
